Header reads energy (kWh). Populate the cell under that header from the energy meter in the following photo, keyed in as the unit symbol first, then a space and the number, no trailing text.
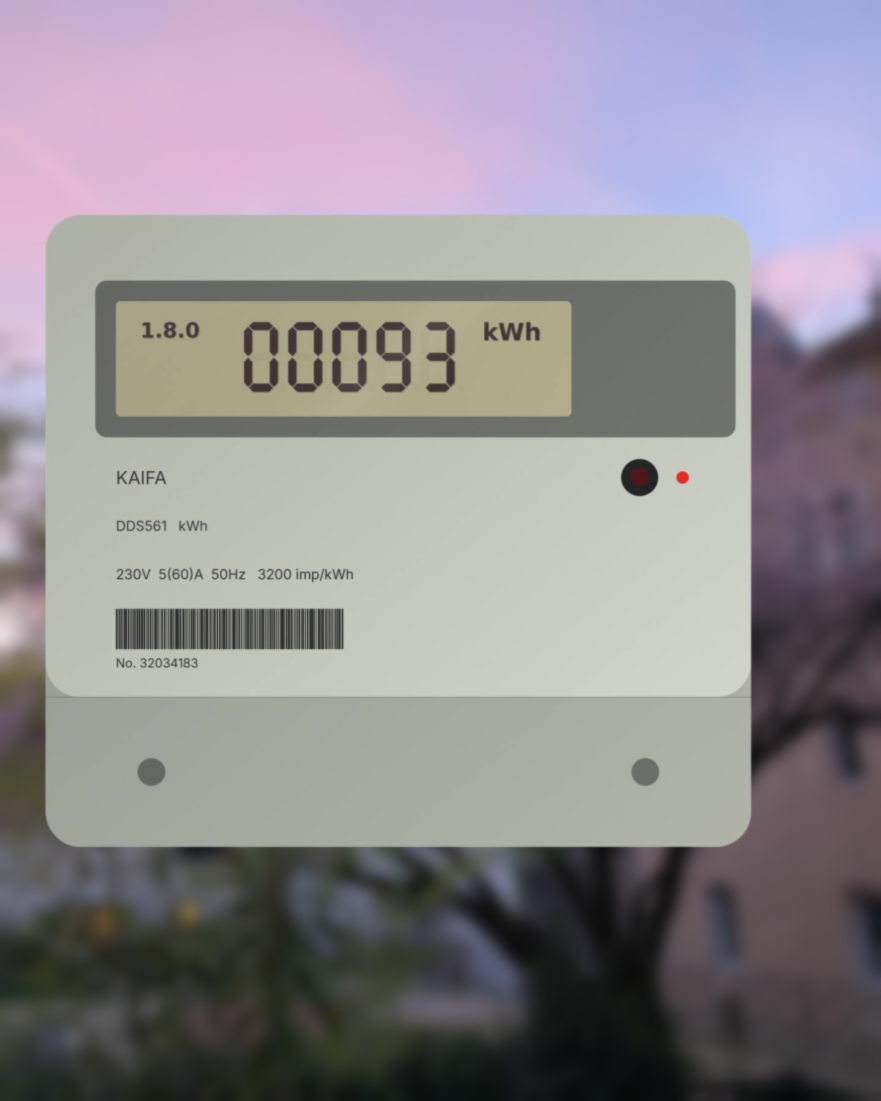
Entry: kWh 93
